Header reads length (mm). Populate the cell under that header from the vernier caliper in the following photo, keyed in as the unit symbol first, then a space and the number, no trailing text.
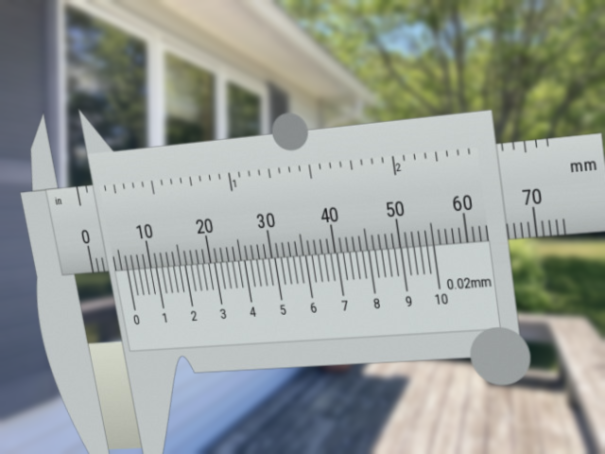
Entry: mm 6.0
